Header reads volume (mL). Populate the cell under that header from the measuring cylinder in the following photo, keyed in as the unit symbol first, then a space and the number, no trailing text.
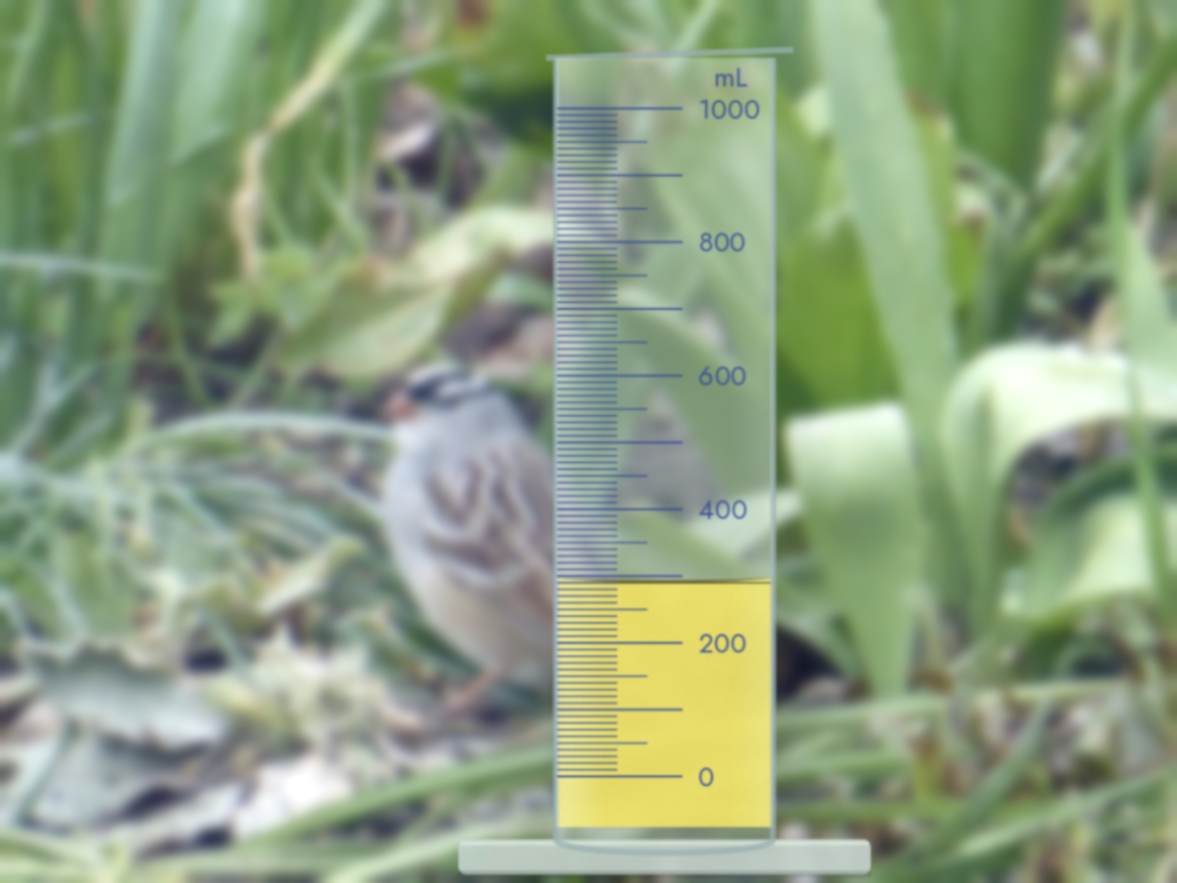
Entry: mL 290
